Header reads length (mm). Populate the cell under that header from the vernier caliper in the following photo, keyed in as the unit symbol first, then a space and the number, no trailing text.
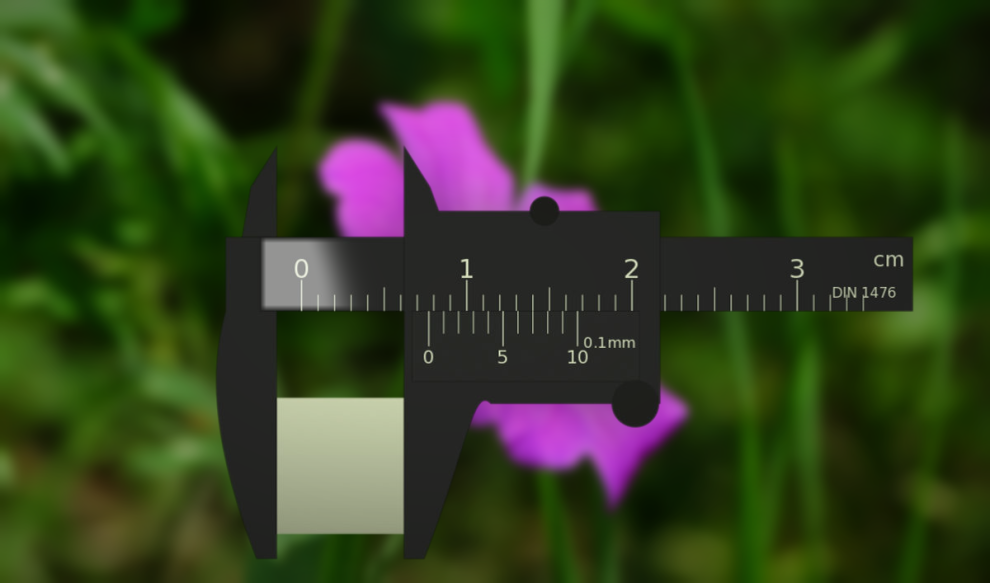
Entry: mm 7.7
